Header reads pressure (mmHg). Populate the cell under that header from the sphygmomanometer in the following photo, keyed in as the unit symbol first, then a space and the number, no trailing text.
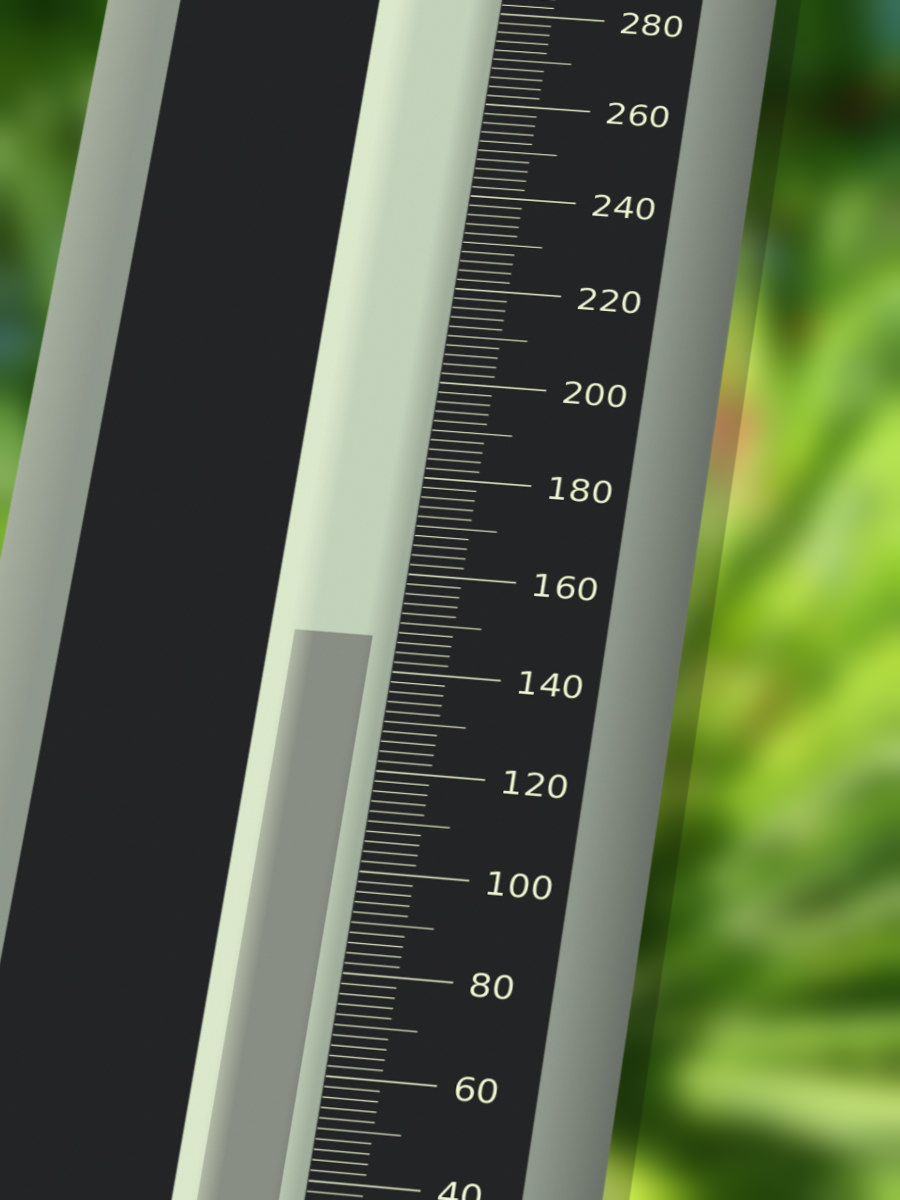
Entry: mmHg 147
